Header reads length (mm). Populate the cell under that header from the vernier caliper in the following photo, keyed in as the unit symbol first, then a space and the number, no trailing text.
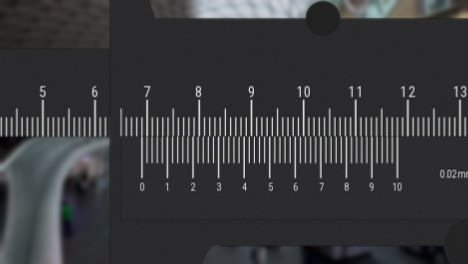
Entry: mm 69.0
